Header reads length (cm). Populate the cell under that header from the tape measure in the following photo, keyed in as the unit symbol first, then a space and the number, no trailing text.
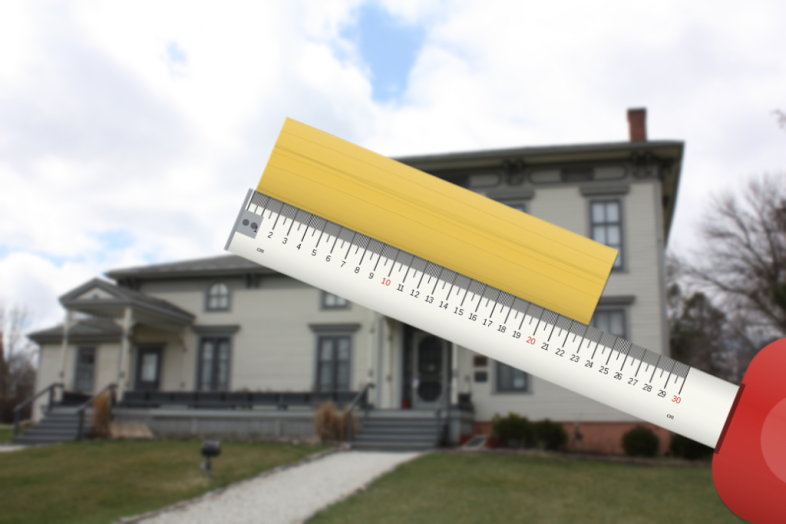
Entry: cm 23
